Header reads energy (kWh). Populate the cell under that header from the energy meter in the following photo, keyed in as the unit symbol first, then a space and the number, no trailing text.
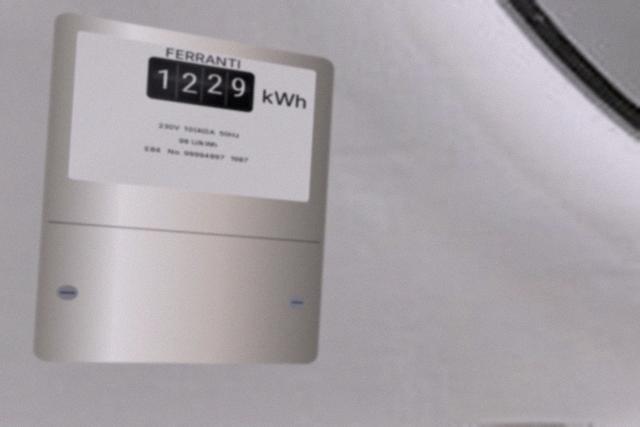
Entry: kWh 1229
